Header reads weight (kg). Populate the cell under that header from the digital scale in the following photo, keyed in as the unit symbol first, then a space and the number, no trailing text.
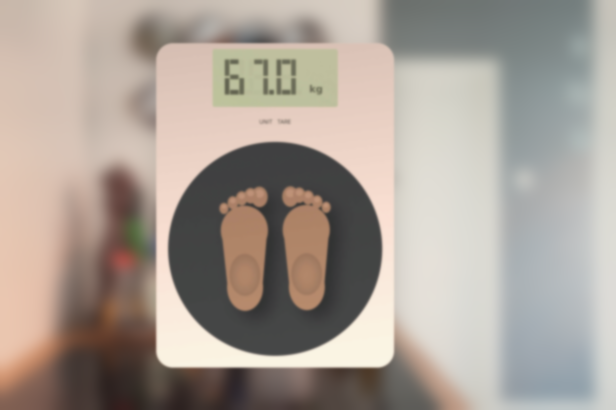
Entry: kg 67.0
